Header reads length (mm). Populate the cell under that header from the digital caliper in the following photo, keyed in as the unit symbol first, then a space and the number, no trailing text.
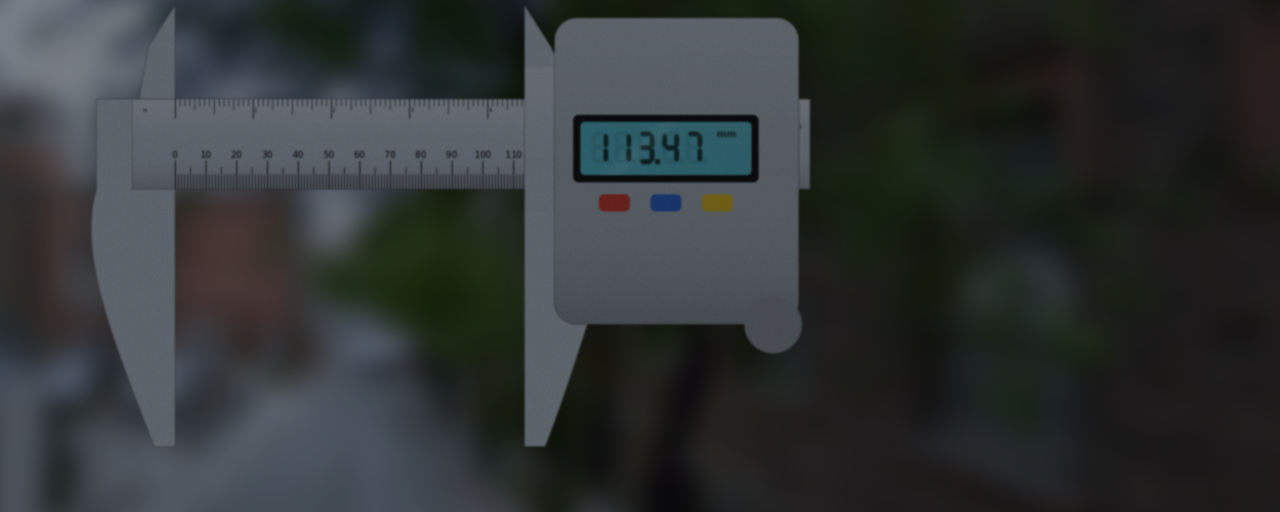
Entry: mm 113.47
